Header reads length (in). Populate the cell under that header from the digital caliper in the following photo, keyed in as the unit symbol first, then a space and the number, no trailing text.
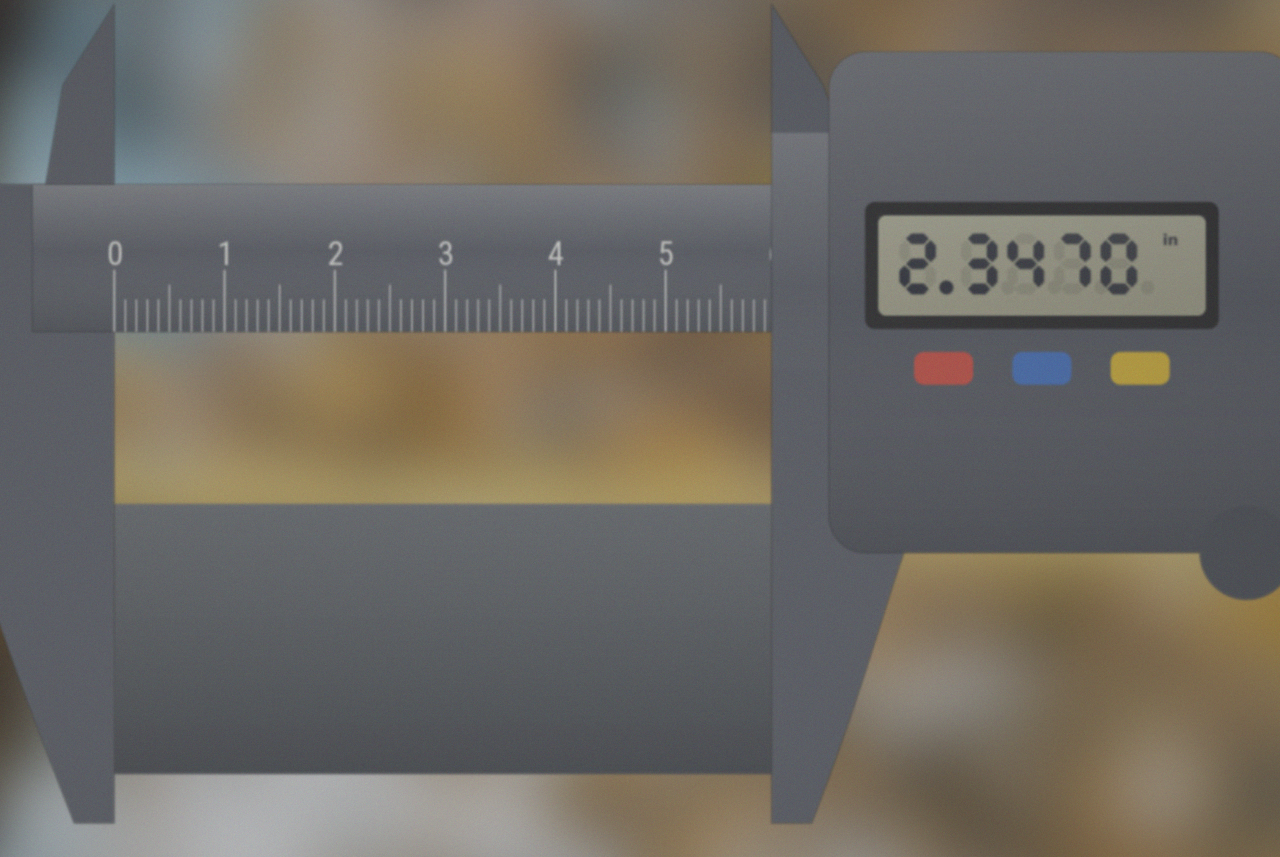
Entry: in 2.3470
